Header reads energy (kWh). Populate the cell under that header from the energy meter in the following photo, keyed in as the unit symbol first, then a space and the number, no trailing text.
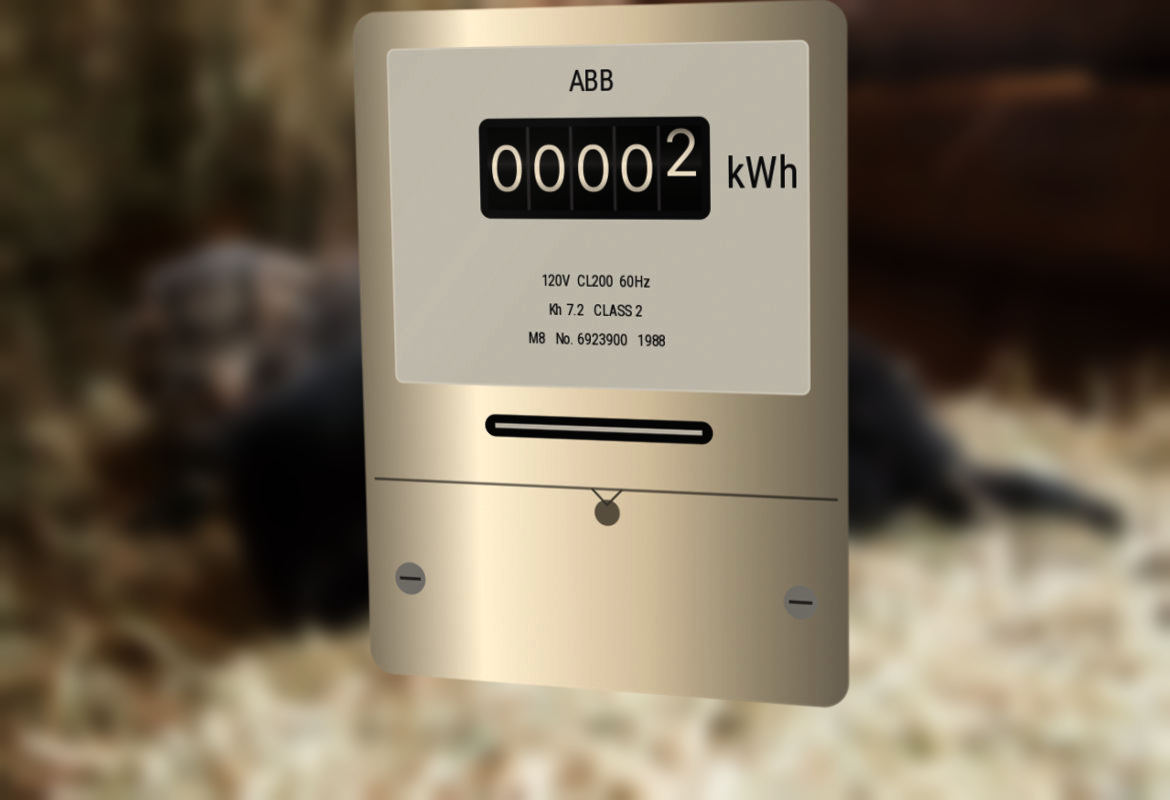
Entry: kWh 2
